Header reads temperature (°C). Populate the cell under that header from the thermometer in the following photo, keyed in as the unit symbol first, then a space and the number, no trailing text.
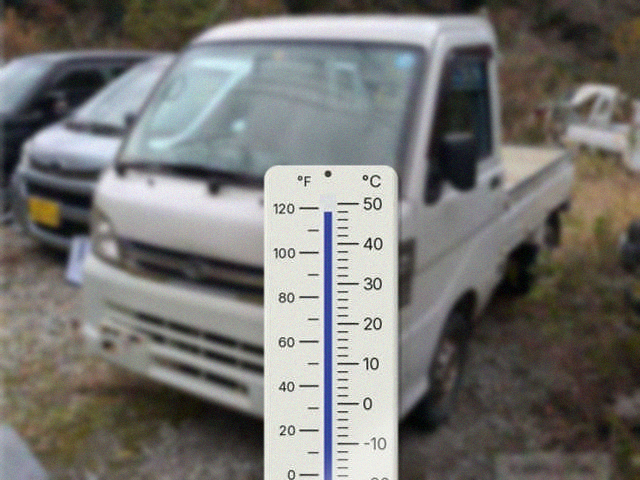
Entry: °C 48
